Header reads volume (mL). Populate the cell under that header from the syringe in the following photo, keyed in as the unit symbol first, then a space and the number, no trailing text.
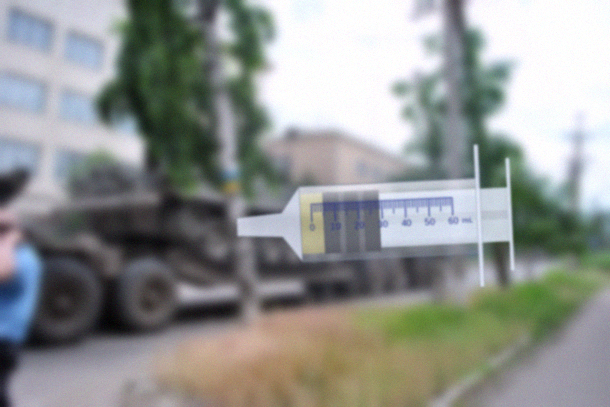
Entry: mL 5
